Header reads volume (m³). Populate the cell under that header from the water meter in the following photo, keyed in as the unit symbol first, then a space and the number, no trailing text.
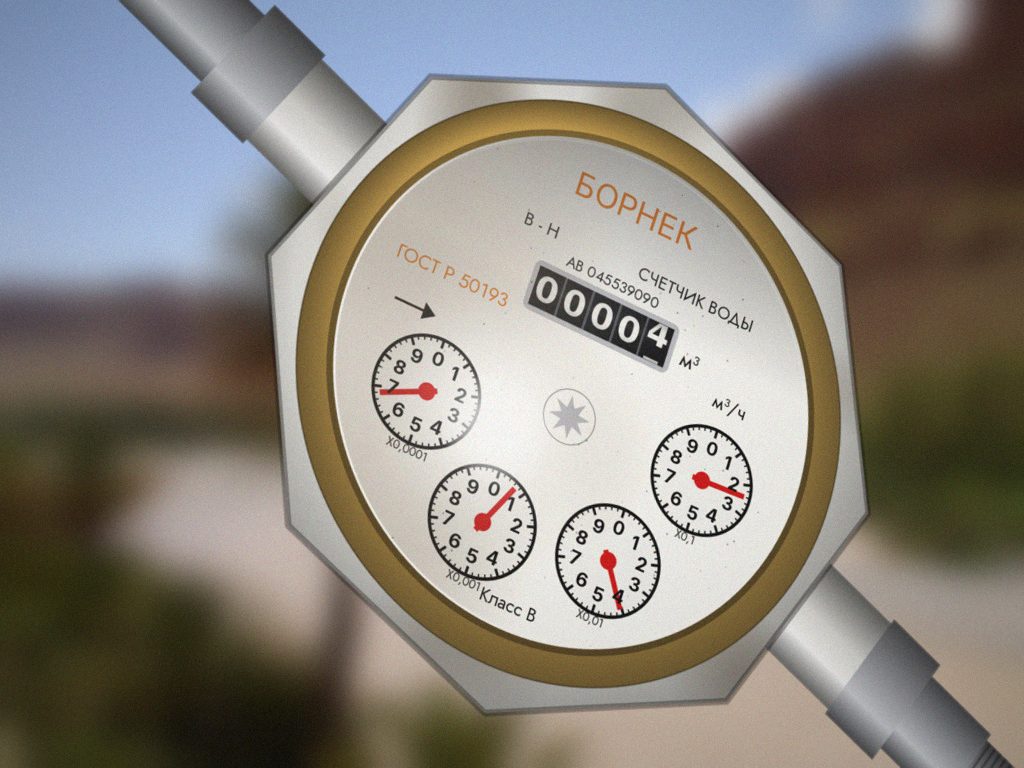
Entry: m³ 4.2406
